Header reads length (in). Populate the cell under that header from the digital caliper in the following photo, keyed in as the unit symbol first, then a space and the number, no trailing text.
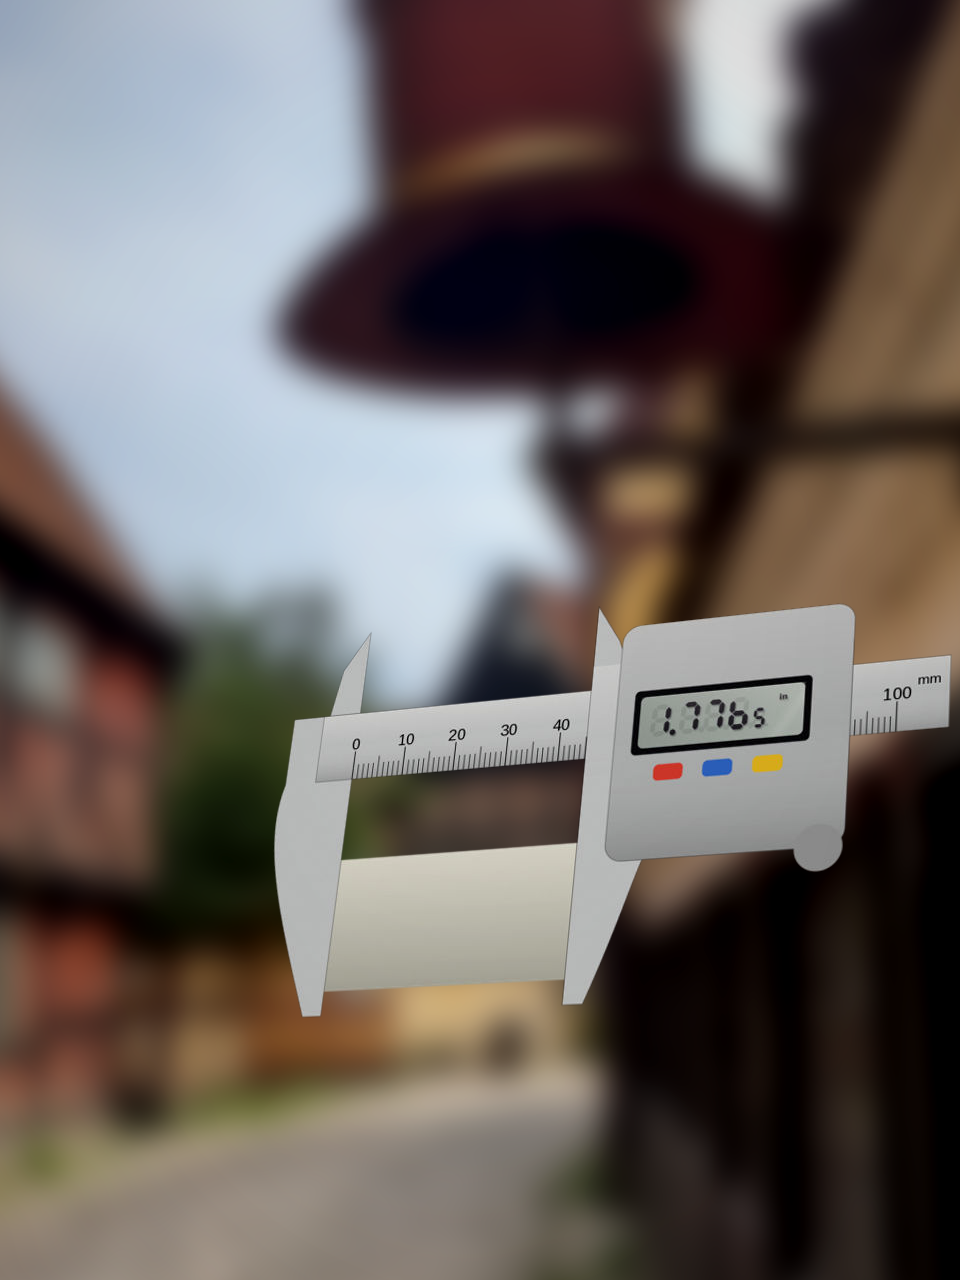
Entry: in 1.7765
